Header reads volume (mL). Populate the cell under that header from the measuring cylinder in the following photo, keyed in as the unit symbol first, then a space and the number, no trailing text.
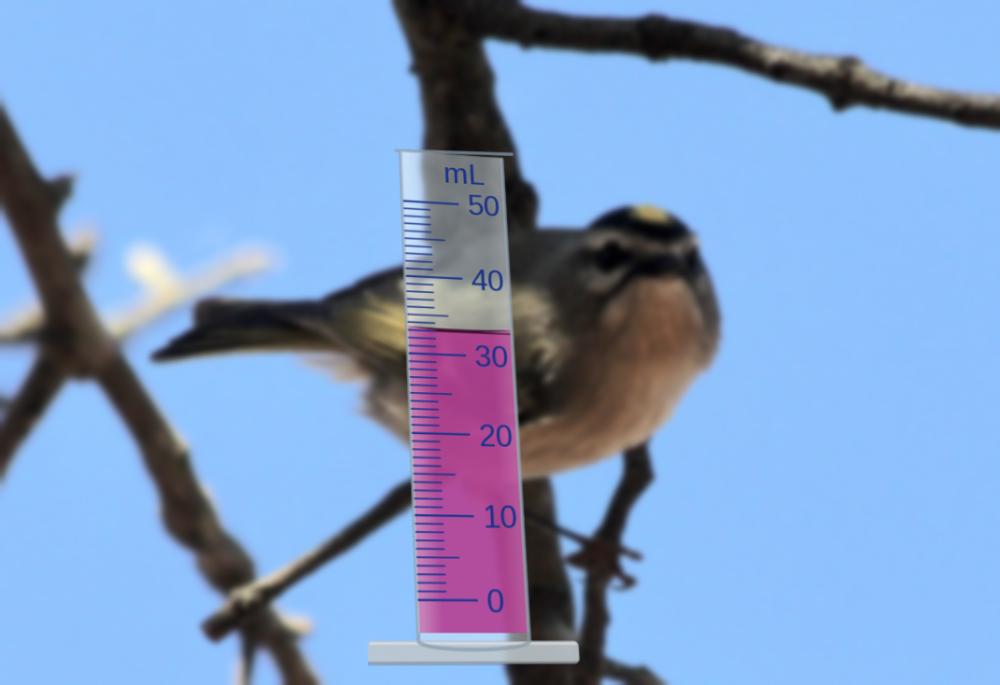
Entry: mL 33
